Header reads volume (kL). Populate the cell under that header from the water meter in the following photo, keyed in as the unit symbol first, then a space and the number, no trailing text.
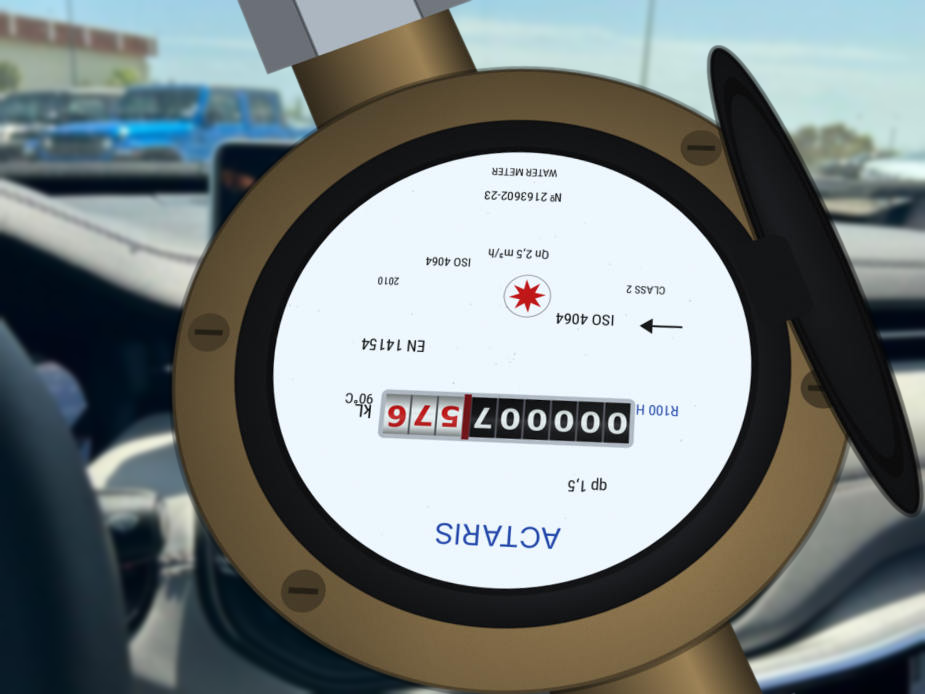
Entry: kL 7.576
